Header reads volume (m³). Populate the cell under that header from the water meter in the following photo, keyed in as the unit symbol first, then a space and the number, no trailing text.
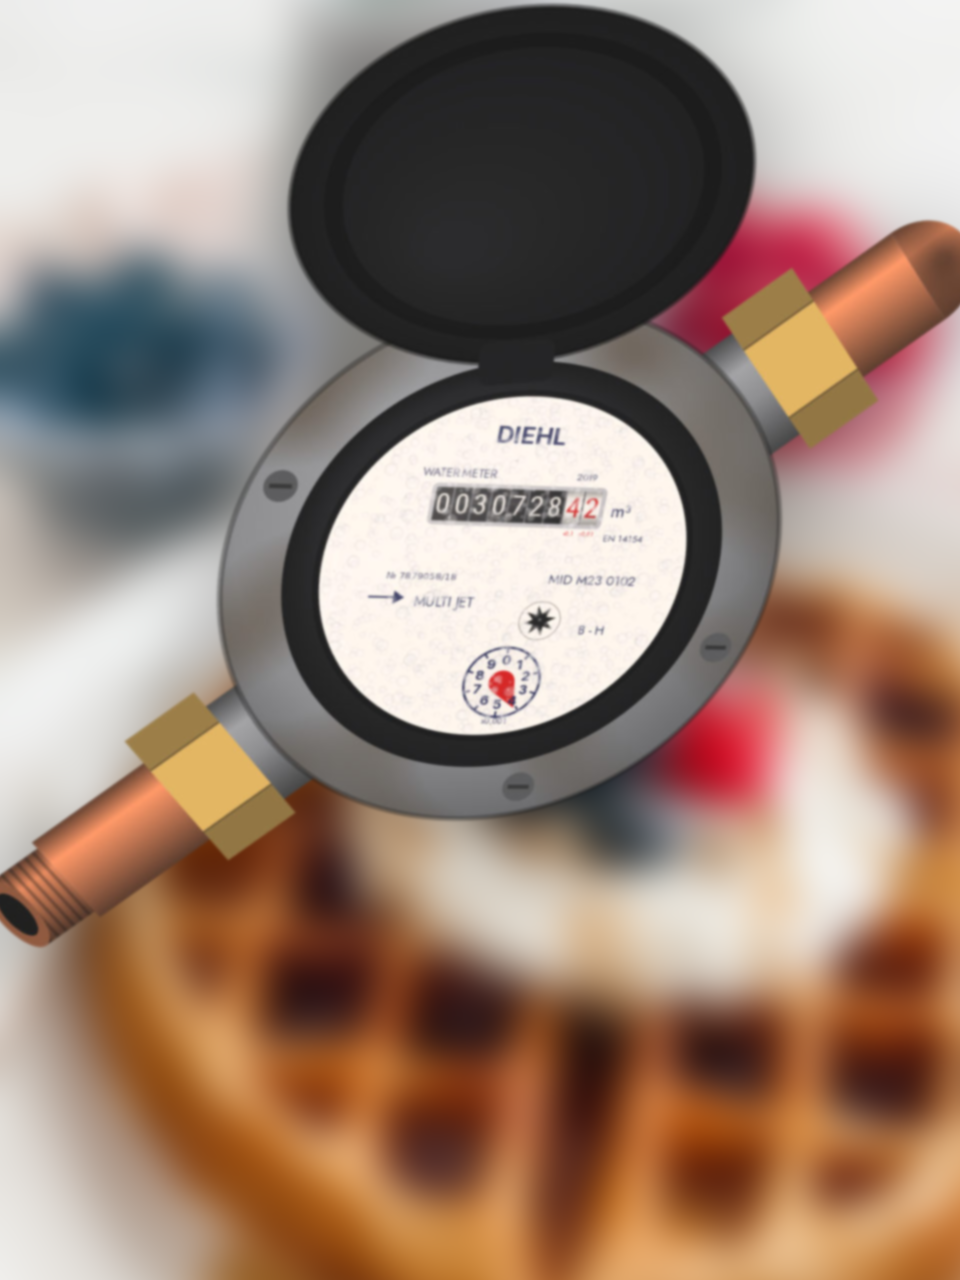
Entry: m³ 30728.424
